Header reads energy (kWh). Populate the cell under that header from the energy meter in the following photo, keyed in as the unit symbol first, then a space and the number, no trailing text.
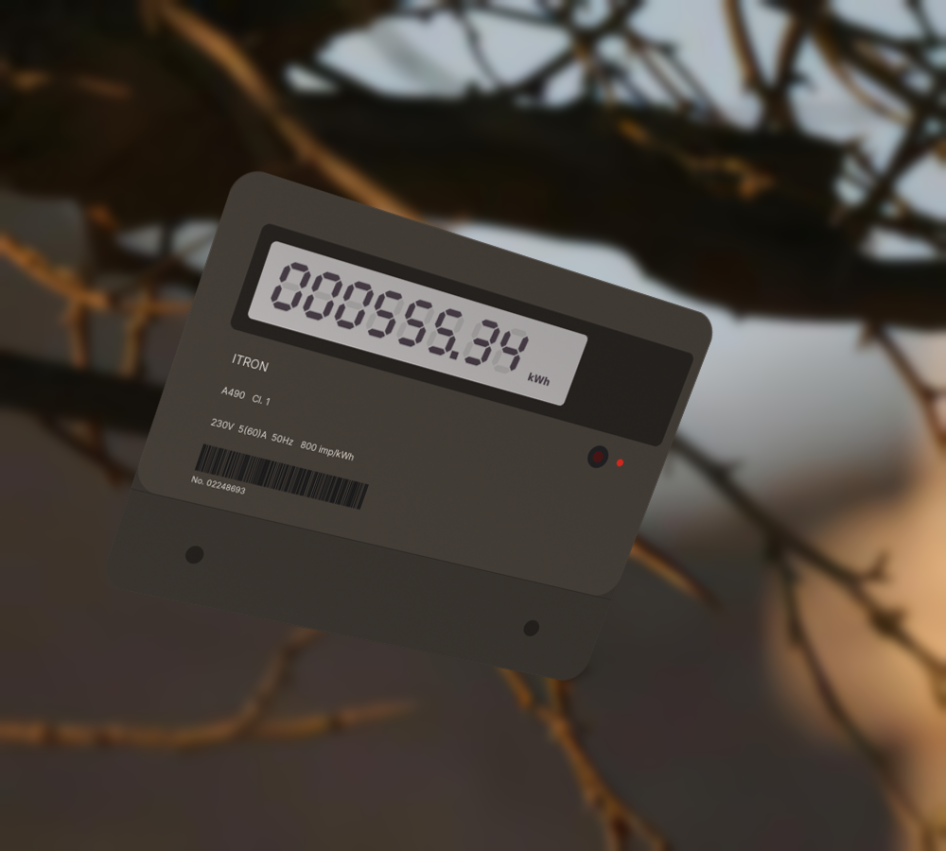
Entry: kWh 555.34
